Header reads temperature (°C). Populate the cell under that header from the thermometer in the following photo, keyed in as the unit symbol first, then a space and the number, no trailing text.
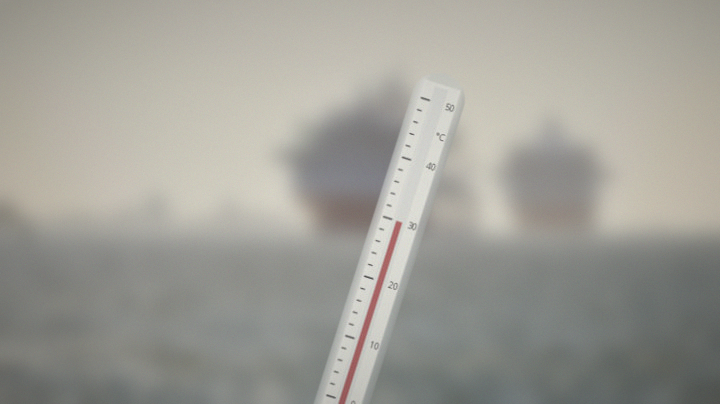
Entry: °C 30
